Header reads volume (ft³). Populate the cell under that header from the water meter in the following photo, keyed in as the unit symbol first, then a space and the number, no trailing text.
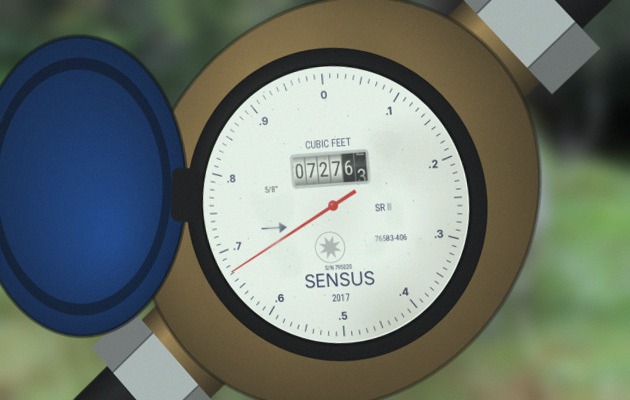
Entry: ft³ 72762.67
